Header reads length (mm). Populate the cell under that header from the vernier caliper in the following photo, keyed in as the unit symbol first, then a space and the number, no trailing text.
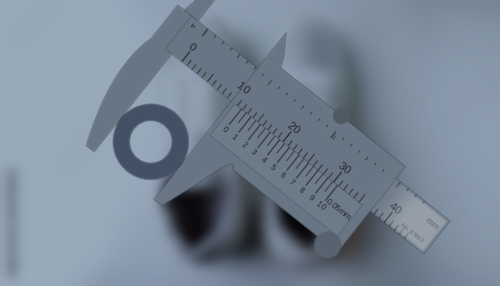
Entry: mm 11.8
